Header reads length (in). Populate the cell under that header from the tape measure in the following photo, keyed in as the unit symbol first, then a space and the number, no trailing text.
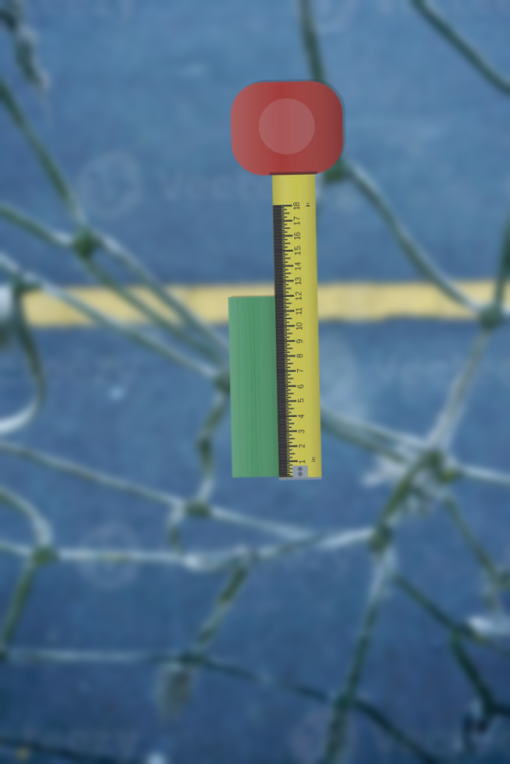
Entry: in 12
